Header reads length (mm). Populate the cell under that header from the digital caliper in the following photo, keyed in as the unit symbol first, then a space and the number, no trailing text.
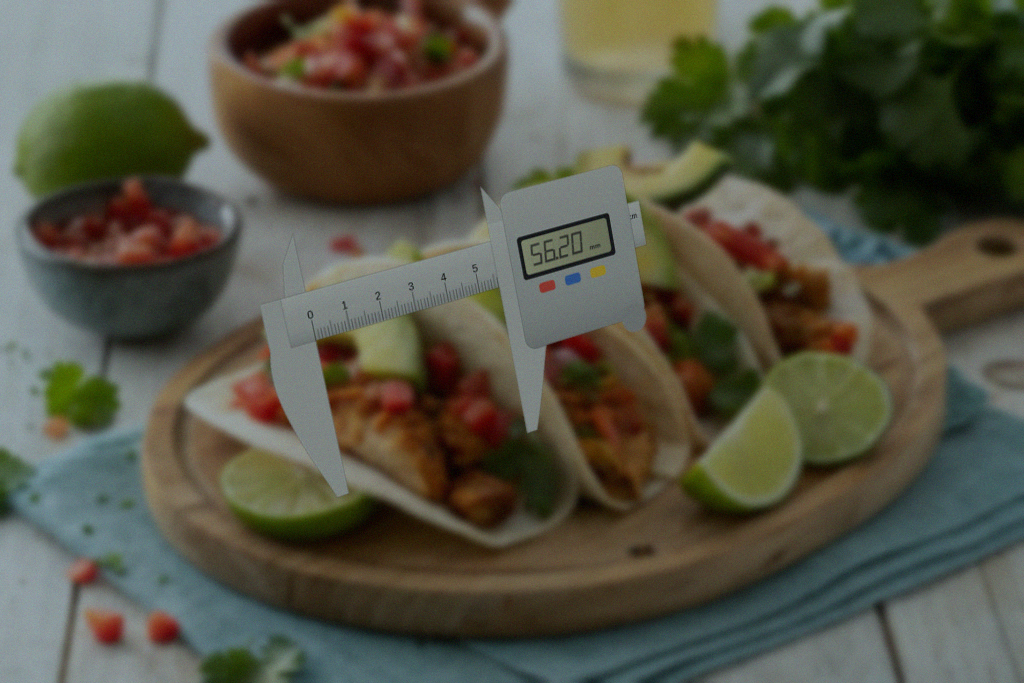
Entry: mm 56.20
